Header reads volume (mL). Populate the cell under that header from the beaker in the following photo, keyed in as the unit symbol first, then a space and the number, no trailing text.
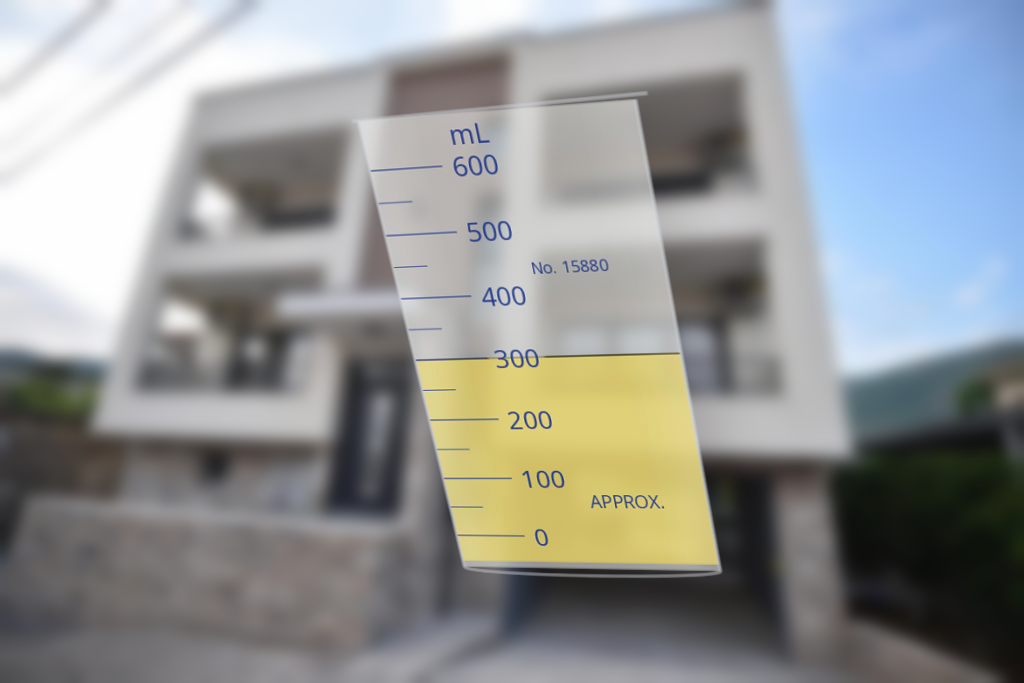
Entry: mL 300
